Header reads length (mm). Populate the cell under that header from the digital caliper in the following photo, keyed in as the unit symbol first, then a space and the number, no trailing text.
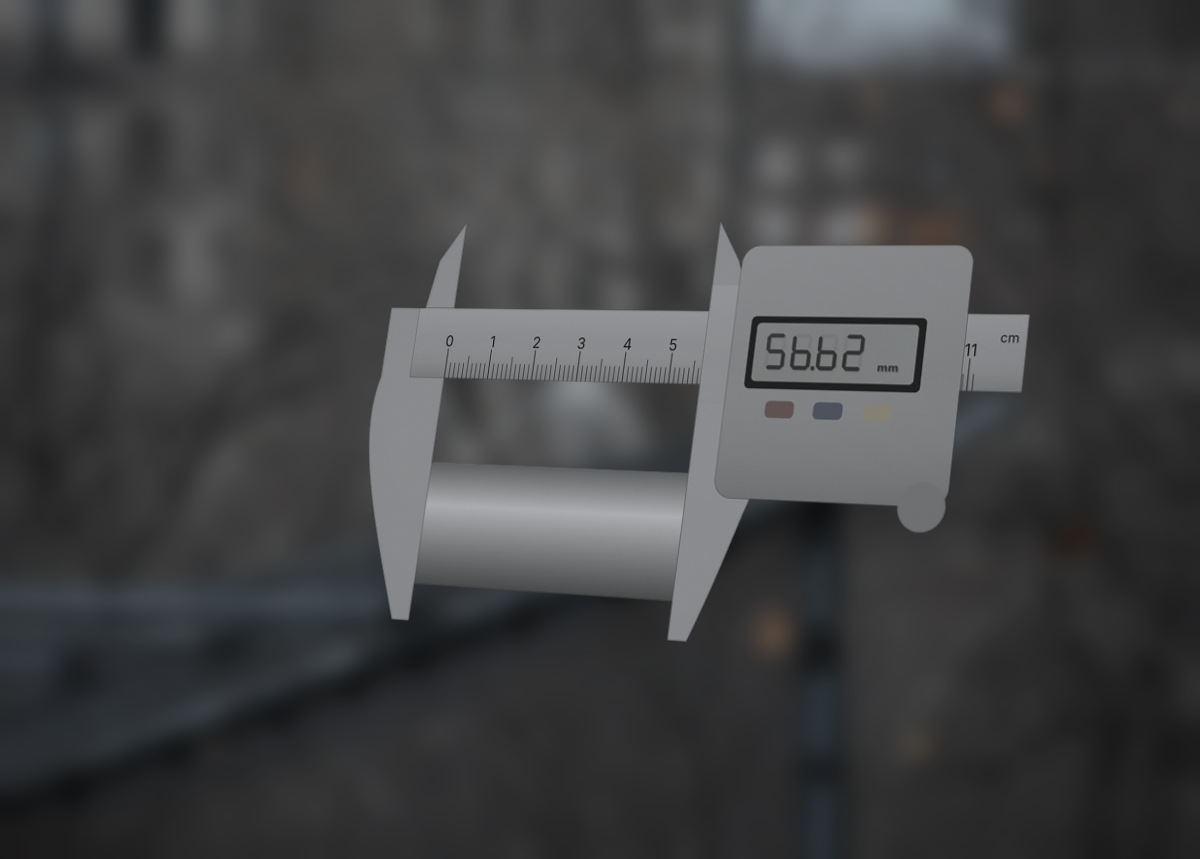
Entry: mm 56.62
